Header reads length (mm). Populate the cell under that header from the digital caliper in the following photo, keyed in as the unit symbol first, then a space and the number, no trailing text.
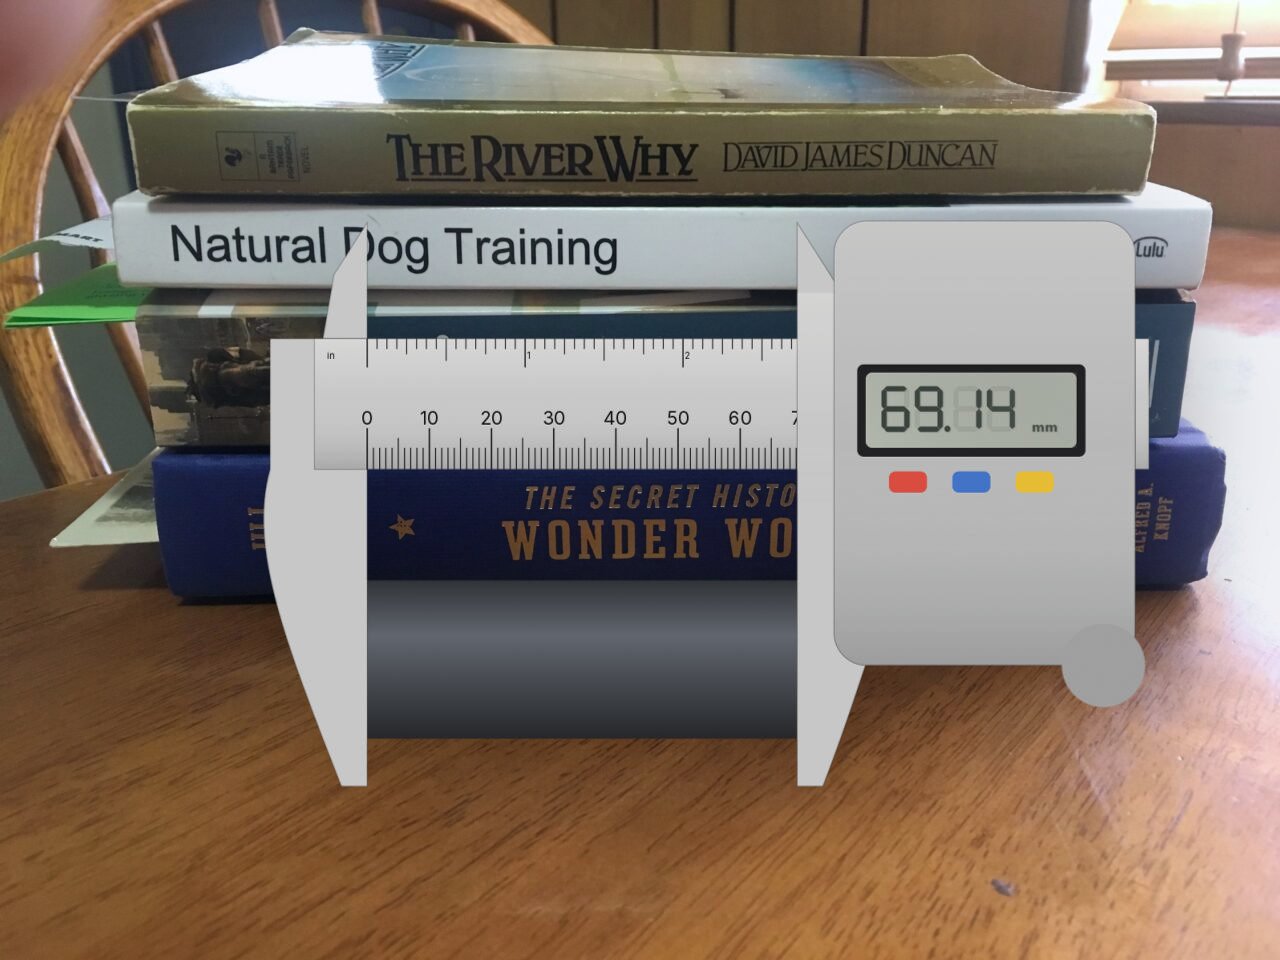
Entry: mm 69.14
